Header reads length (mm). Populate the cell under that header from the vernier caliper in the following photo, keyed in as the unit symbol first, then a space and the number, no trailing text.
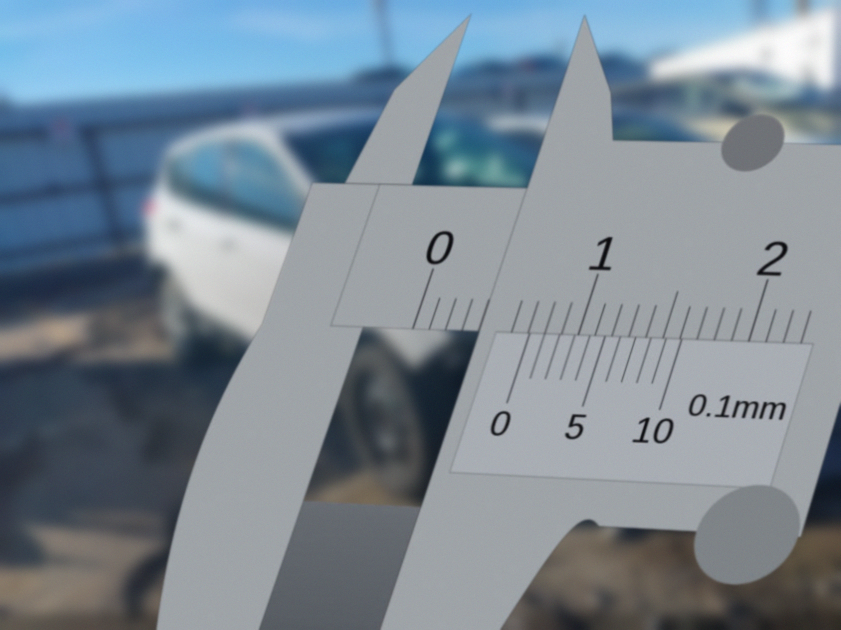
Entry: mm 7.1
